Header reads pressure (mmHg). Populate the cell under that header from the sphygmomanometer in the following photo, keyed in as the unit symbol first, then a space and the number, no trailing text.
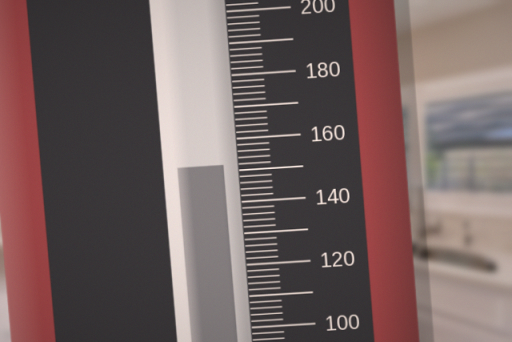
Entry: mmHg 152
